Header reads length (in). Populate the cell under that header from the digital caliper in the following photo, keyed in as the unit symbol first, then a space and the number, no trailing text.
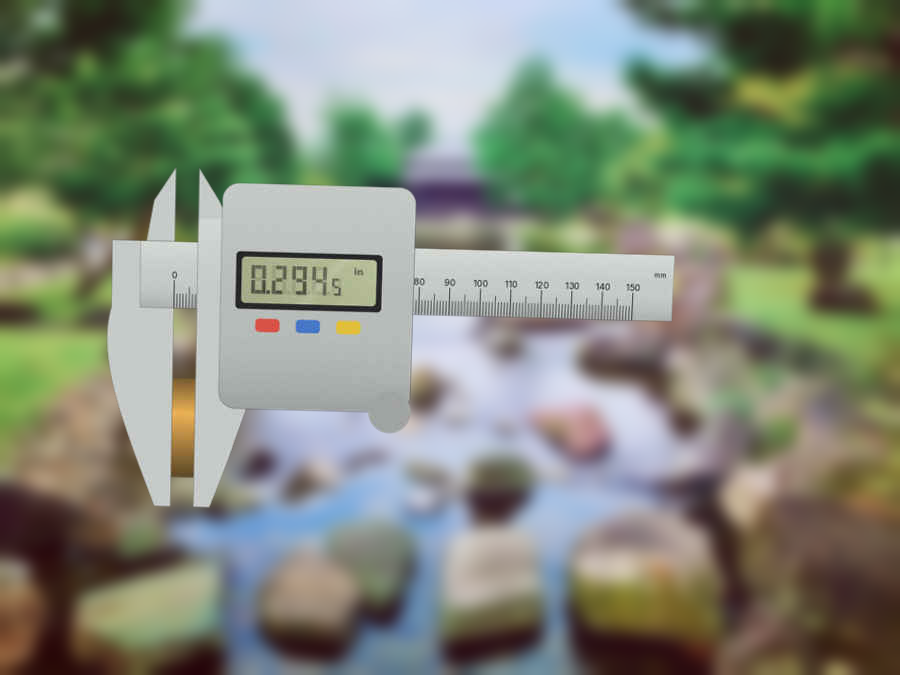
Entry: in 0.2945
